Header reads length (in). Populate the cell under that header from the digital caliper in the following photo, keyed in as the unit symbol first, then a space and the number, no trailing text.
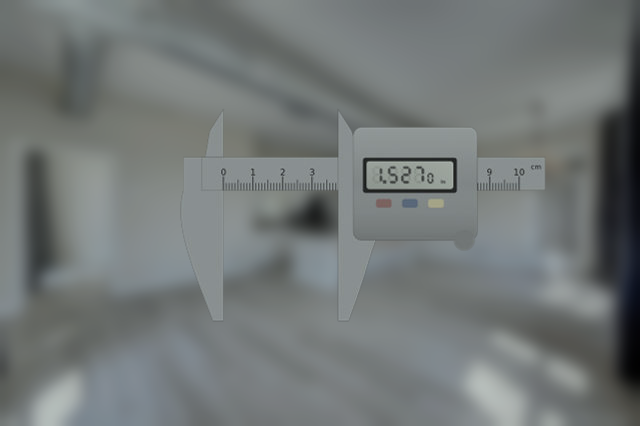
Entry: in 1.5270
